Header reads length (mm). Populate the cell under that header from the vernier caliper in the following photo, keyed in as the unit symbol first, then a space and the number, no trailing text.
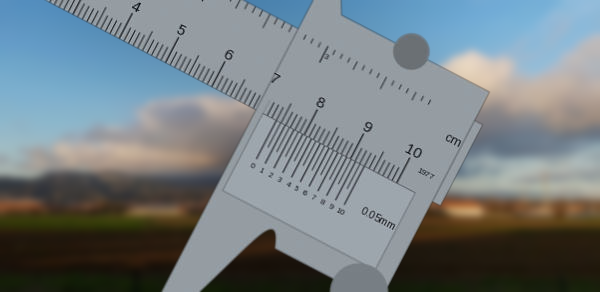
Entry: mm 74.0
